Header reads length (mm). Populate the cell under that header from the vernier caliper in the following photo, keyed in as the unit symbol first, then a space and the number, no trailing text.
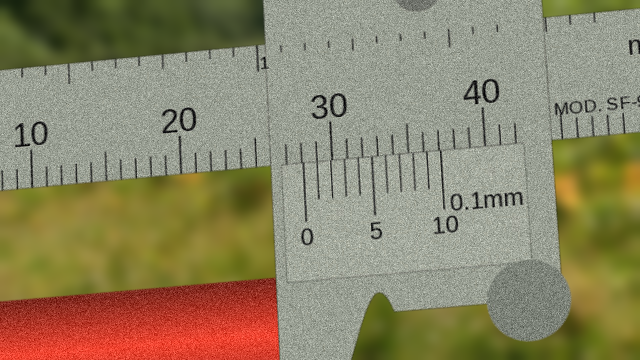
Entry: mm 28.1
